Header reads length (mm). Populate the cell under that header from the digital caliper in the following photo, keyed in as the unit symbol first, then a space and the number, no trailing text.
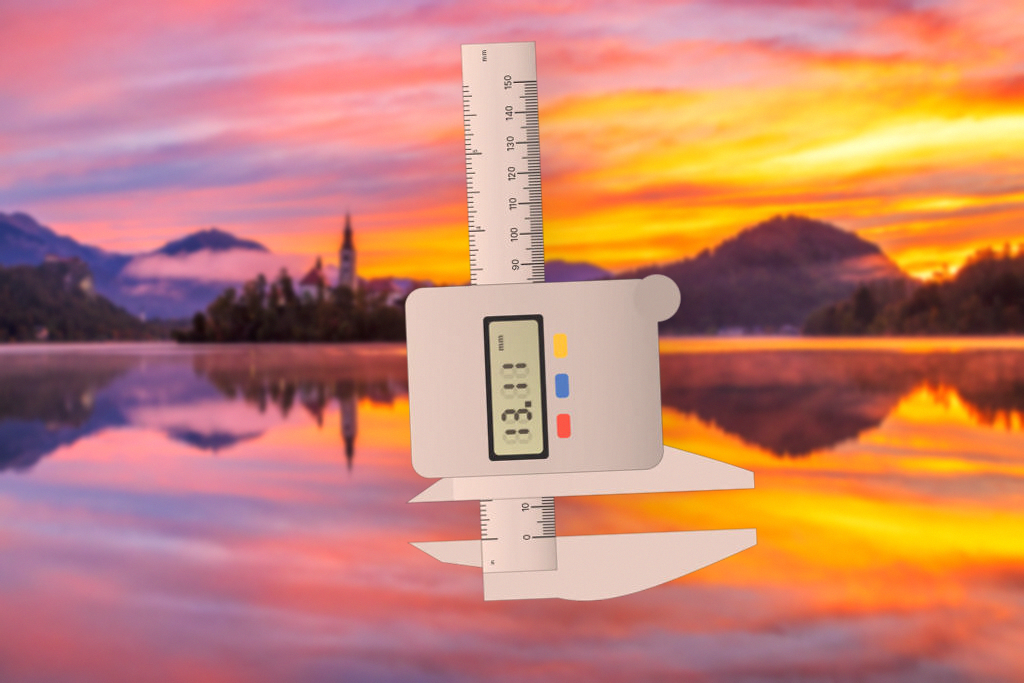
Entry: mm 13.11
